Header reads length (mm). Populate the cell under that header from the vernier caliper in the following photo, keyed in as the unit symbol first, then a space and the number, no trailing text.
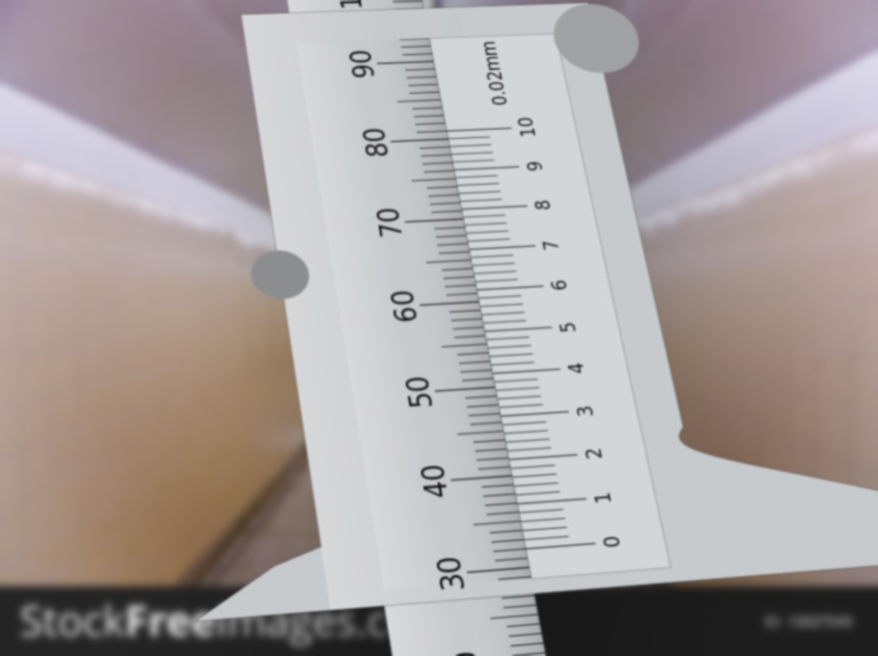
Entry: mm 32.0
